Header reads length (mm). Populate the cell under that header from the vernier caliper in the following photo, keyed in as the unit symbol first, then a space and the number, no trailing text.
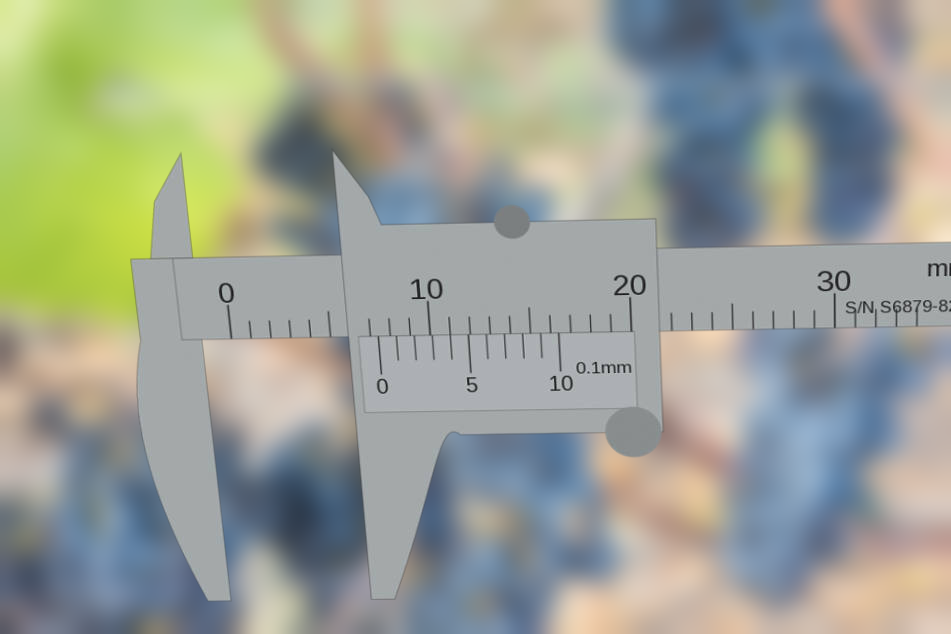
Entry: mm 7.4
